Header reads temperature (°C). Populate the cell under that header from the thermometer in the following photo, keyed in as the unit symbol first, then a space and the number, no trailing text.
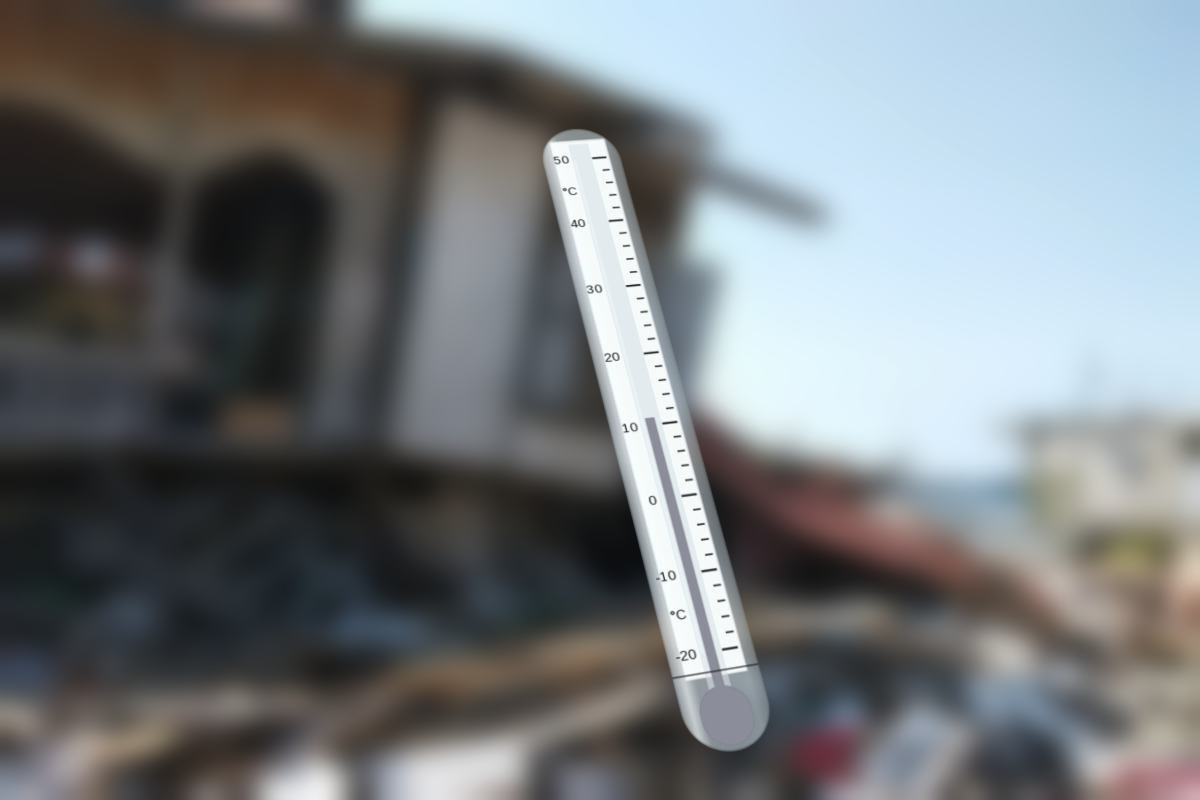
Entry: °C 11
